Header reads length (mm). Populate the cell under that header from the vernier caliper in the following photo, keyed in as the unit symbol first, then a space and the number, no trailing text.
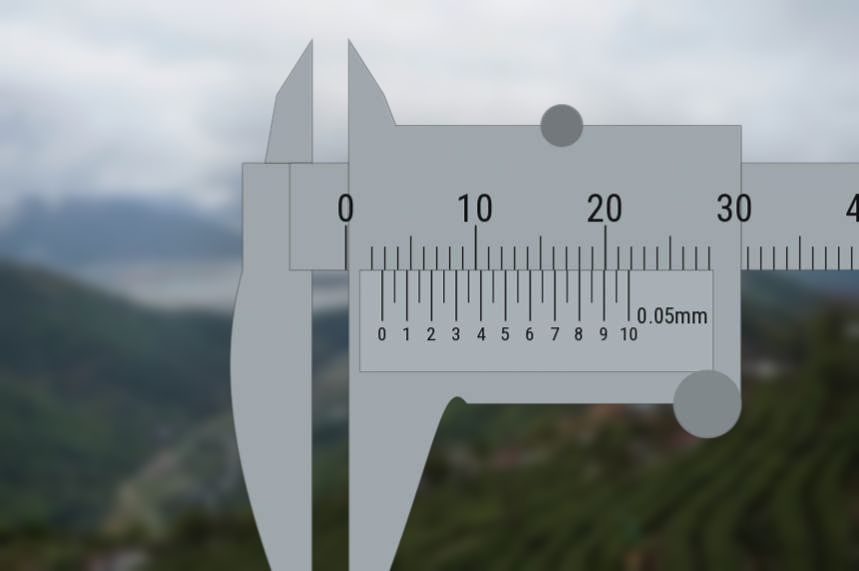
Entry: mm 2.8
